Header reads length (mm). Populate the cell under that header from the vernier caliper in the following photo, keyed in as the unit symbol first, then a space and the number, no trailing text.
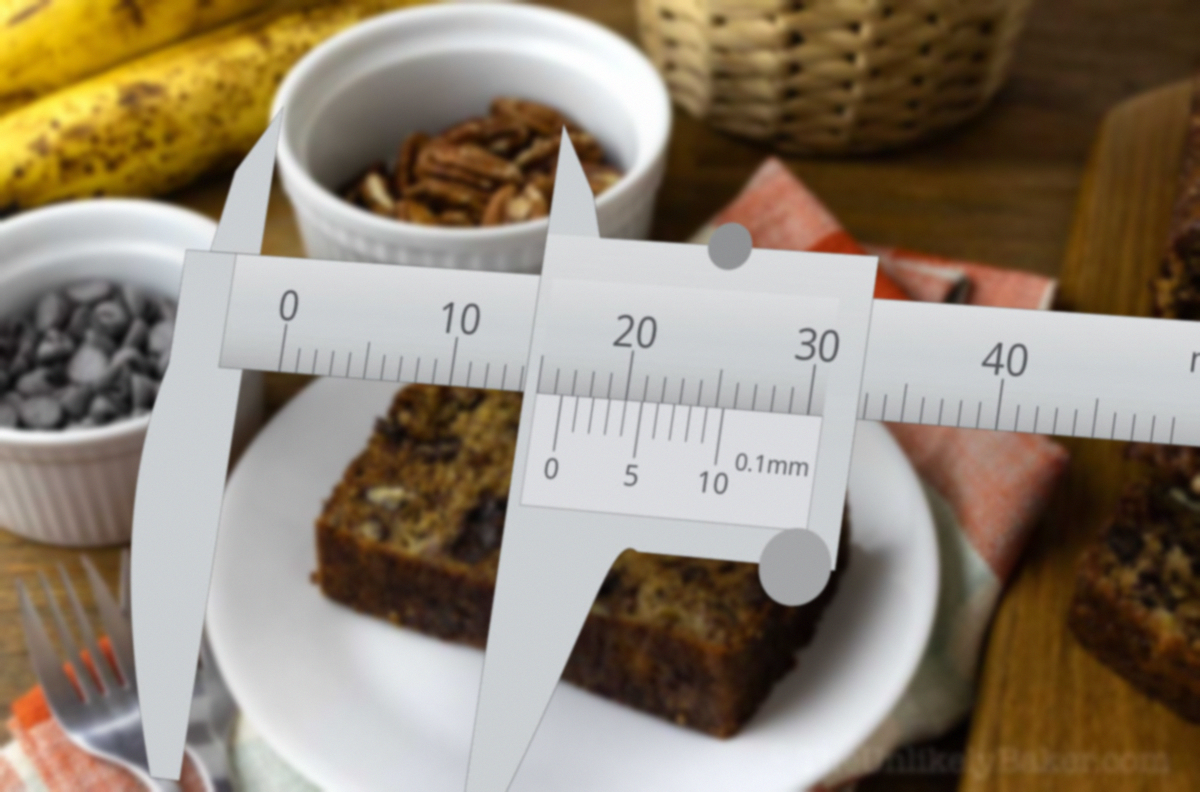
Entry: mm 16.4
